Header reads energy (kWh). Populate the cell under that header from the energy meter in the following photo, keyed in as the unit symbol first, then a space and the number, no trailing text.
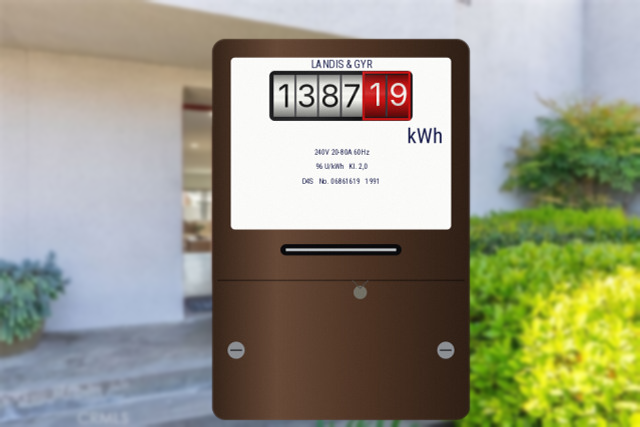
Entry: kWh 1387.19
